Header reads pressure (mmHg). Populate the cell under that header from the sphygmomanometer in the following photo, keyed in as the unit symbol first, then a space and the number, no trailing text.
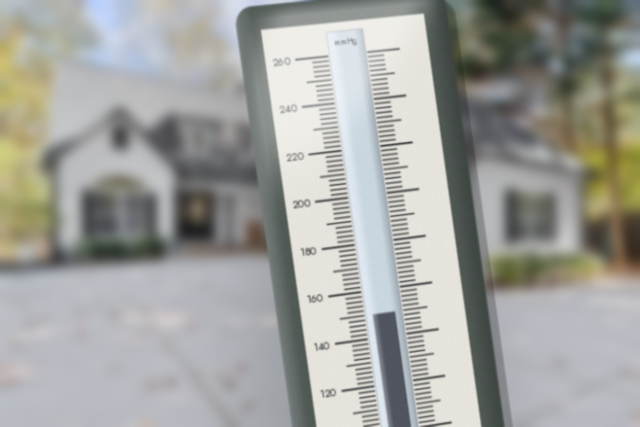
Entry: mmHg 150
